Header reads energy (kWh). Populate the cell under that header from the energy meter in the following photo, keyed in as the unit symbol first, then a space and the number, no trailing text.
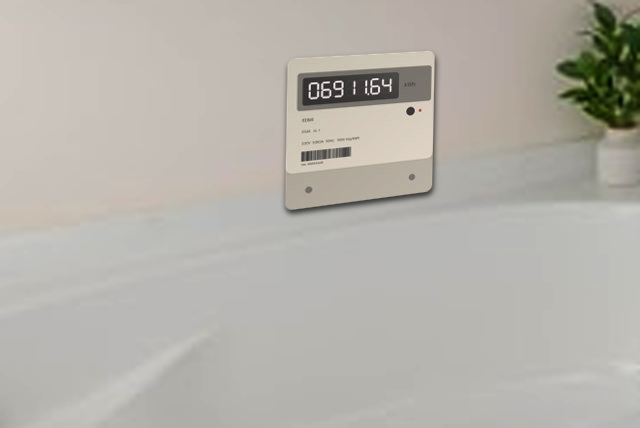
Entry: kWh 6911.64
